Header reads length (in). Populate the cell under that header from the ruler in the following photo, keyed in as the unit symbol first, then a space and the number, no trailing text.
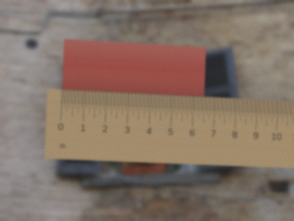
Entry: in 6.5
